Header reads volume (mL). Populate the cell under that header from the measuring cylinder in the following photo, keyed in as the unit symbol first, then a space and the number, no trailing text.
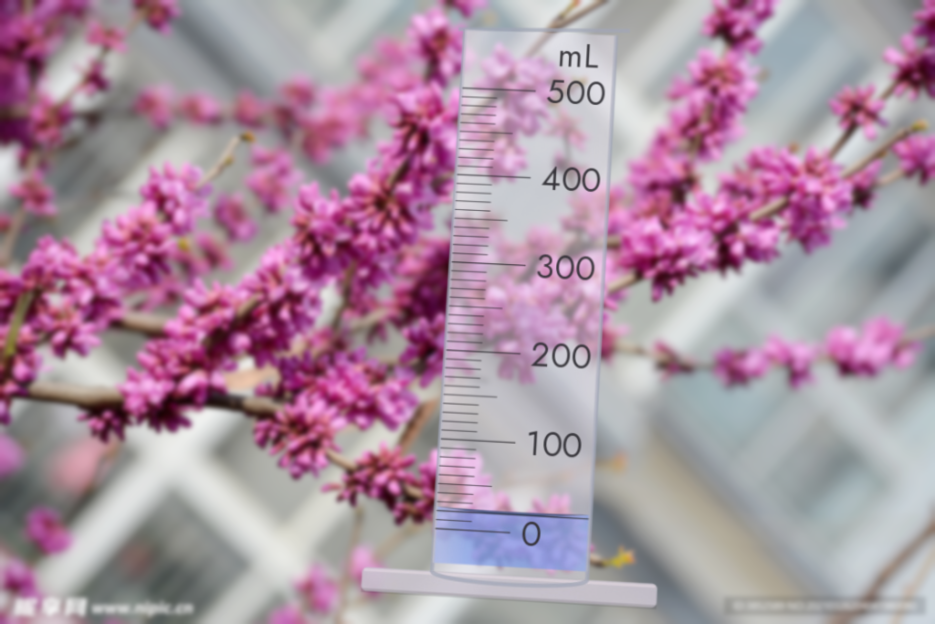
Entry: mL 20
